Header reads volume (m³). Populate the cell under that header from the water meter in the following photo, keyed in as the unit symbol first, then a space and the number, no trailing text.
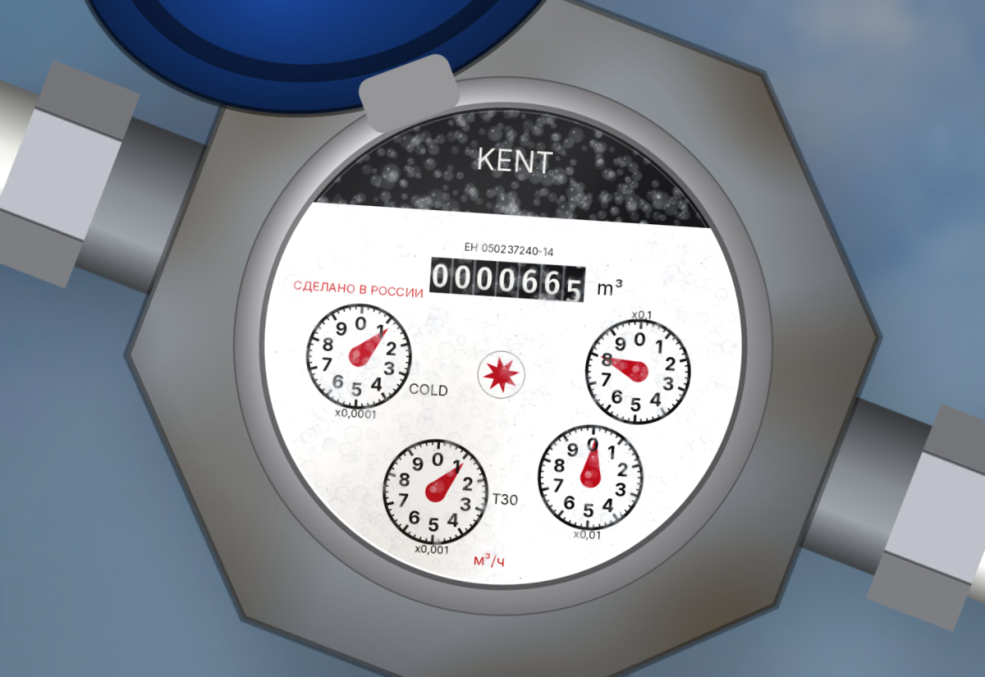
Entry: m³ 664.8011
